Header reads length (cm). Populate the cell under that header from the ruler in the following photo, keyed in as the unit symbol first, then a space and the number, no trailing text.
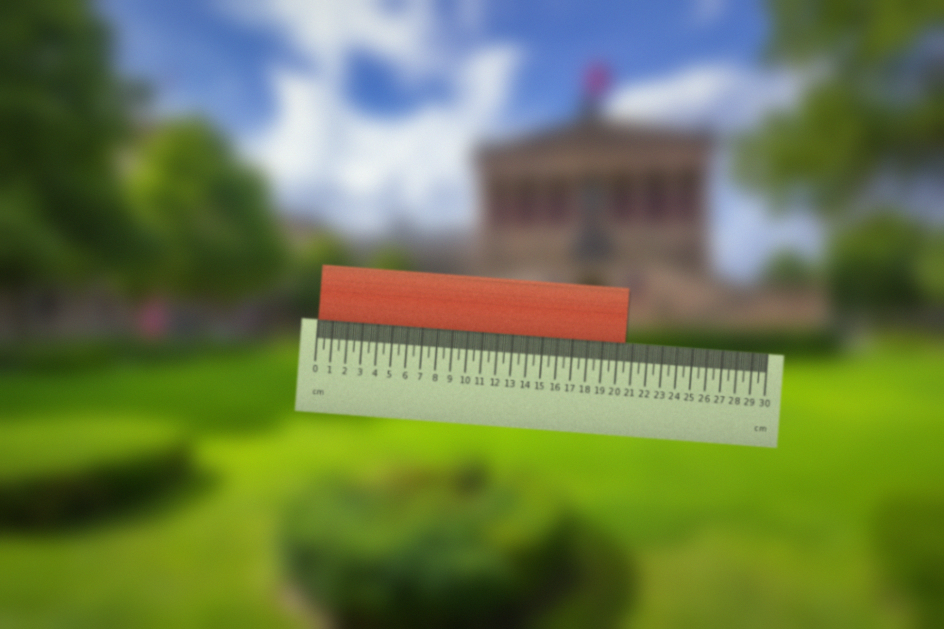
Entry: cm 20.5
